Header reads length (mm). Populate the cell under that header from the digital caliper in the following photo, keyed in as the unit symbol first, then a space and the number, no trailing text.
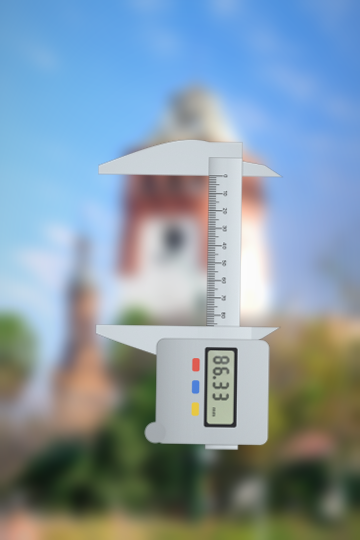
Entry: mm 86.33
